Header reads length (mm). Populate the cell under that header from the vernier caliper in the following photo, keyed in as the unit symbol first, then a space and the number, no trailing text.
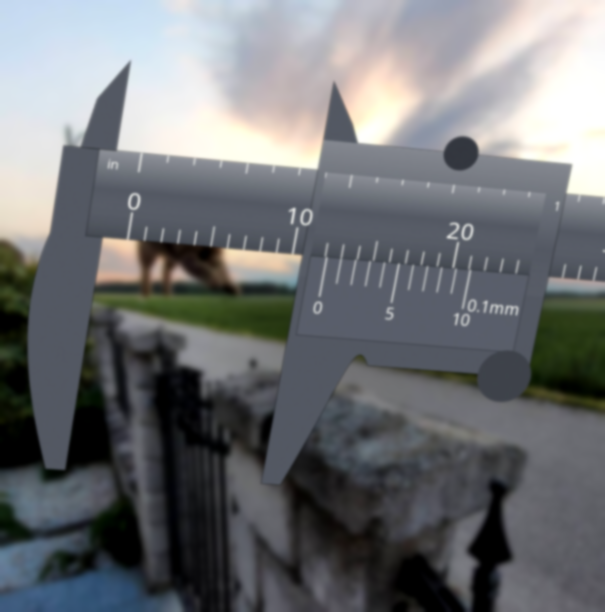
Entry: mm 12.1
